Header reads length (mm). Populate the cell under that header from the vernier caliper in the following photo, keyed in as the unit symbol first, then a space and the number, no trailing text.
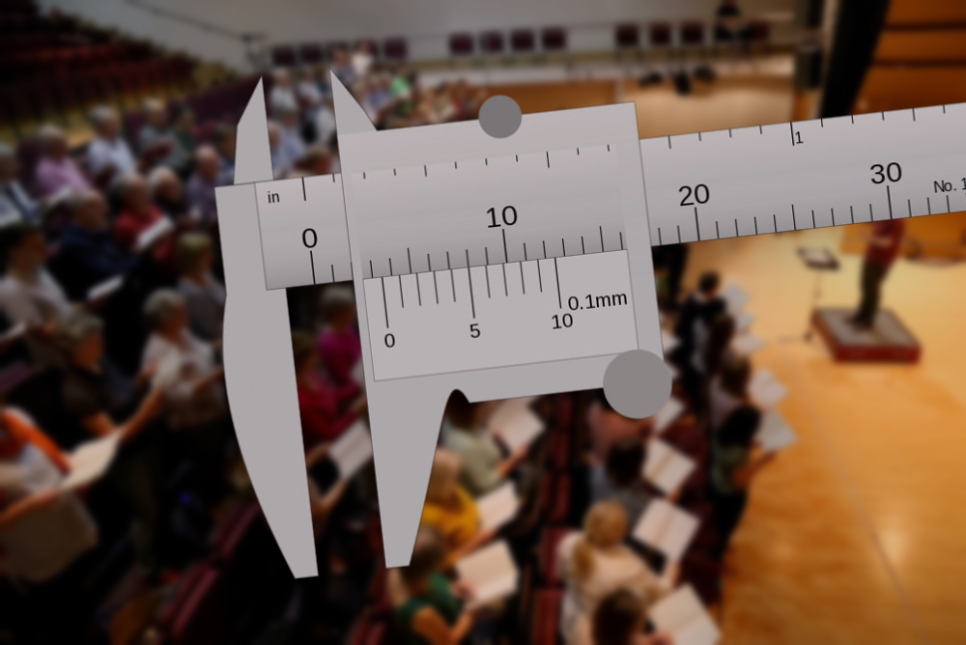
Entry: mm 3.5
